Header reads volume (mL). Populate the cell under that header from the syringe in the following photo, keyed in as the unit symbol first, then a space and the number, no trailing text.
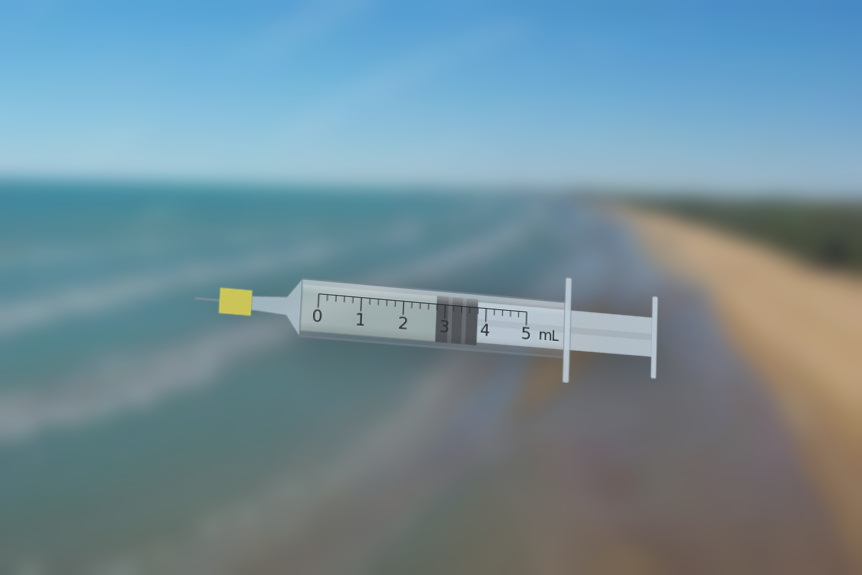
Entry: mL 2.8
